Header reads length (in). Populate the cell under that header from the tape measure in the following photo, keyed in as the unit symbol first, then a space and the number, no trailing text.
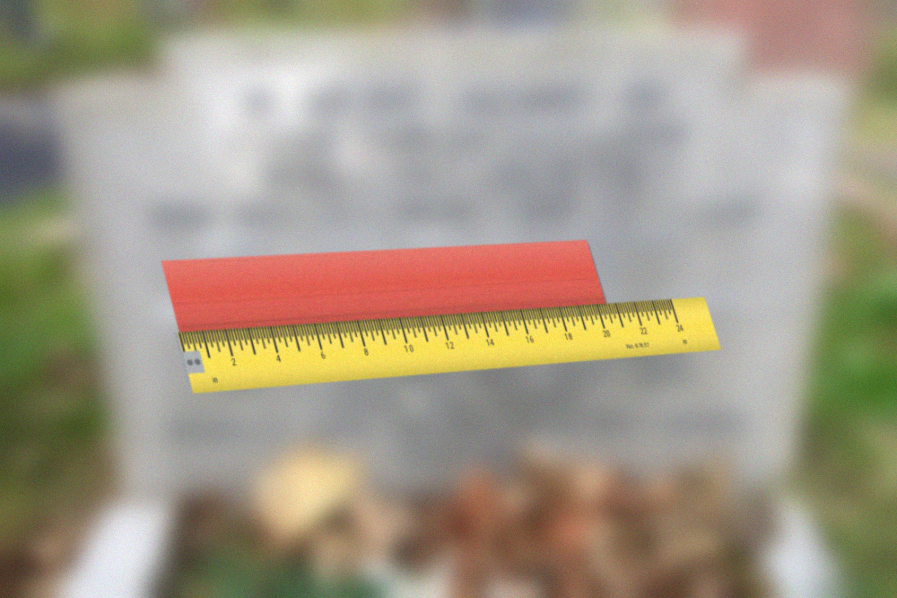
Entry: in 20.5
